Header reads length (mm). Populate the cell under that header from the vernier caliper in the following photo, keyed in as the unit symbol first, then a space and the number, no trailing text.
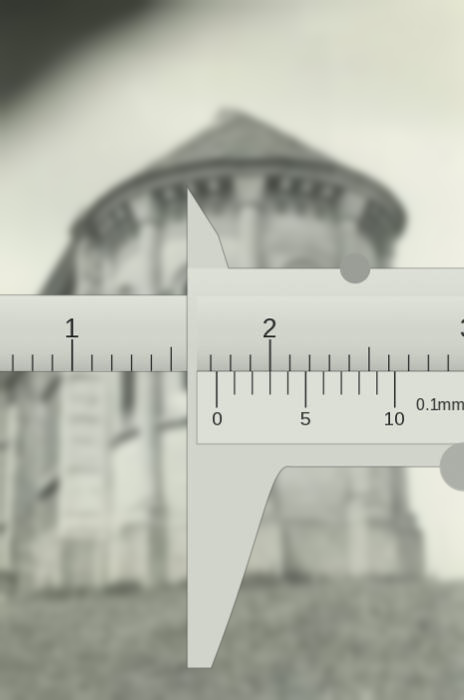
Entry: mm 17.3
